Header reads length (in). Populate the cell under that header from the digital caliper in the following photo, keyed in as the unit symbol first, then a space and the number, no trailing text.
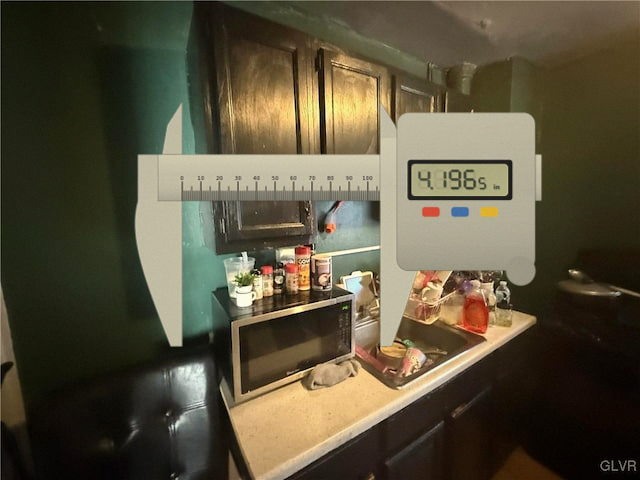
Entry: in 4.1965
